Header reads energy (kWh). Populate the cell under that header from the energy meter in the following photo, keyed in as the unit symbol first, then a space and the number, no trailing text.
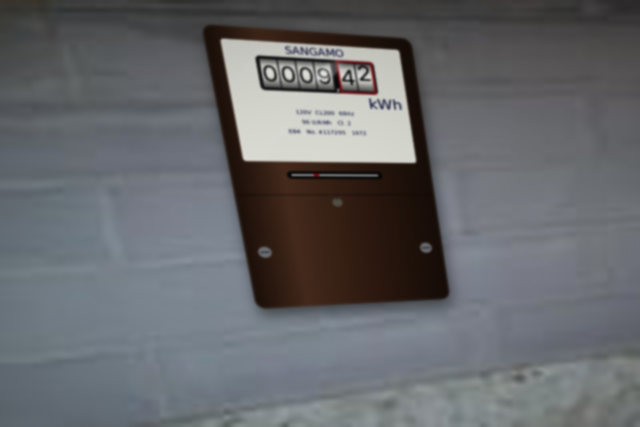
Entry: kWh 9.42
